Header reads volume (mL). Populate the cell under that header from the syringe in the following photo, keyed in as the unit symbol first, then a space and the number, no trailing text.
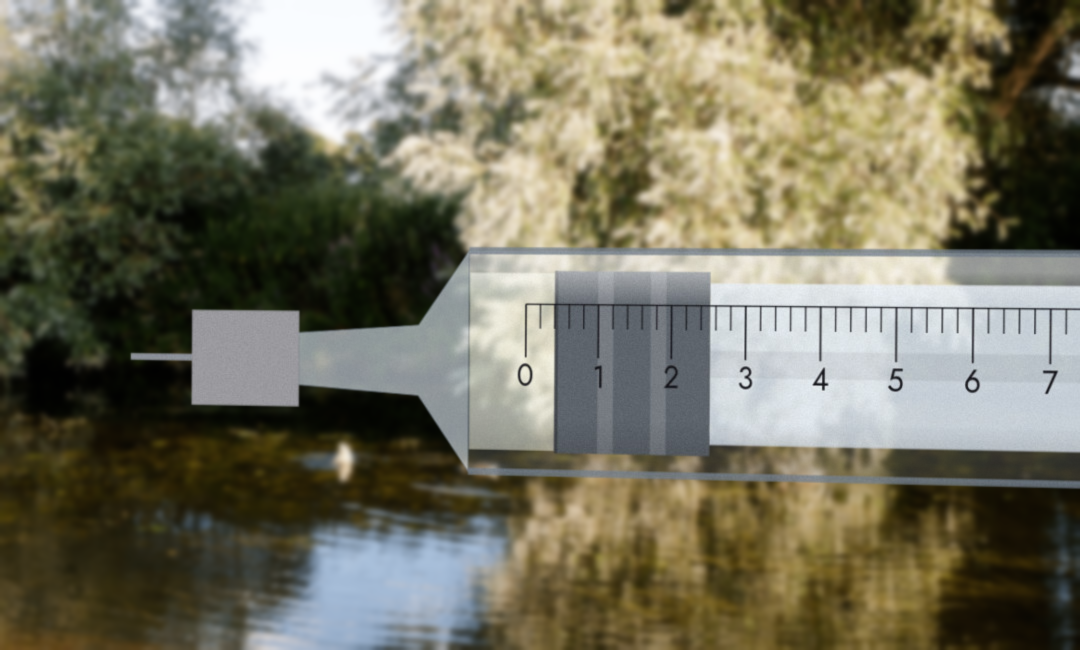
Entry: mL 0.4
